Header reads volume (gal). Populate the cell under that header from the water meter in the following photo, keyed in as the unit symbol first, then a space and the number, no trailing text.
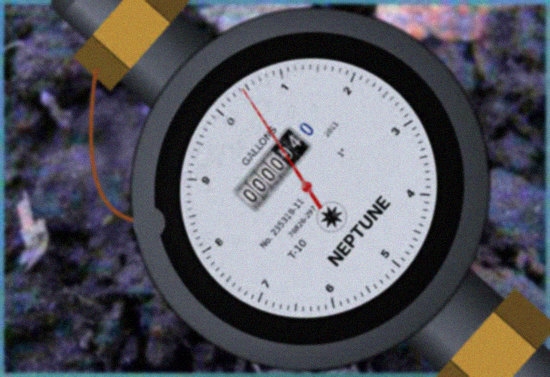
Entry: gal 40.4
